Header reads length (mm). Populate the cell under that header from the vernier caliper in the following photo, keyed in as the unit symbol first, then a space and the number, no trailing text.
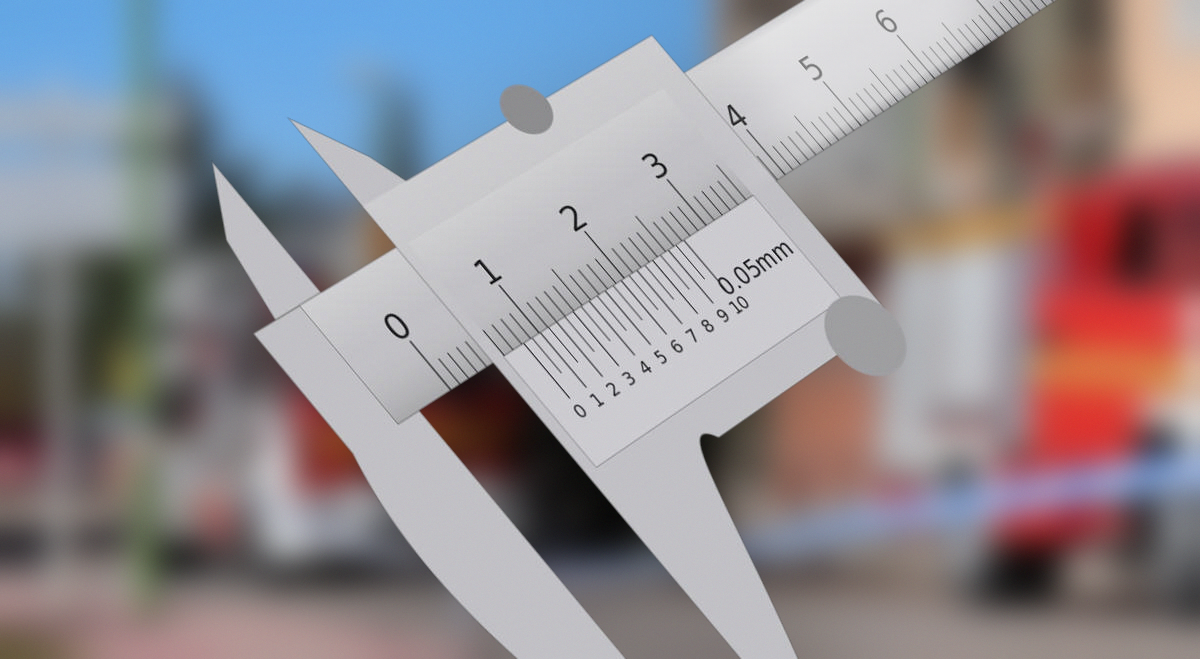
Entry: mm 8.2
